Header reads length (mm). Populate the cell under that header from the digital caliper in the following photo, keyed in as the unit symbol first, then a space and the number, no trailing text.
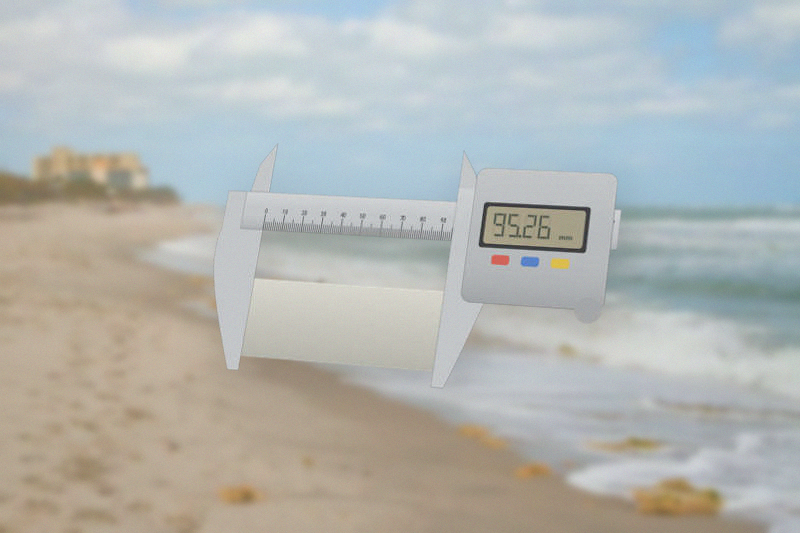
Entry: mm 95.26
